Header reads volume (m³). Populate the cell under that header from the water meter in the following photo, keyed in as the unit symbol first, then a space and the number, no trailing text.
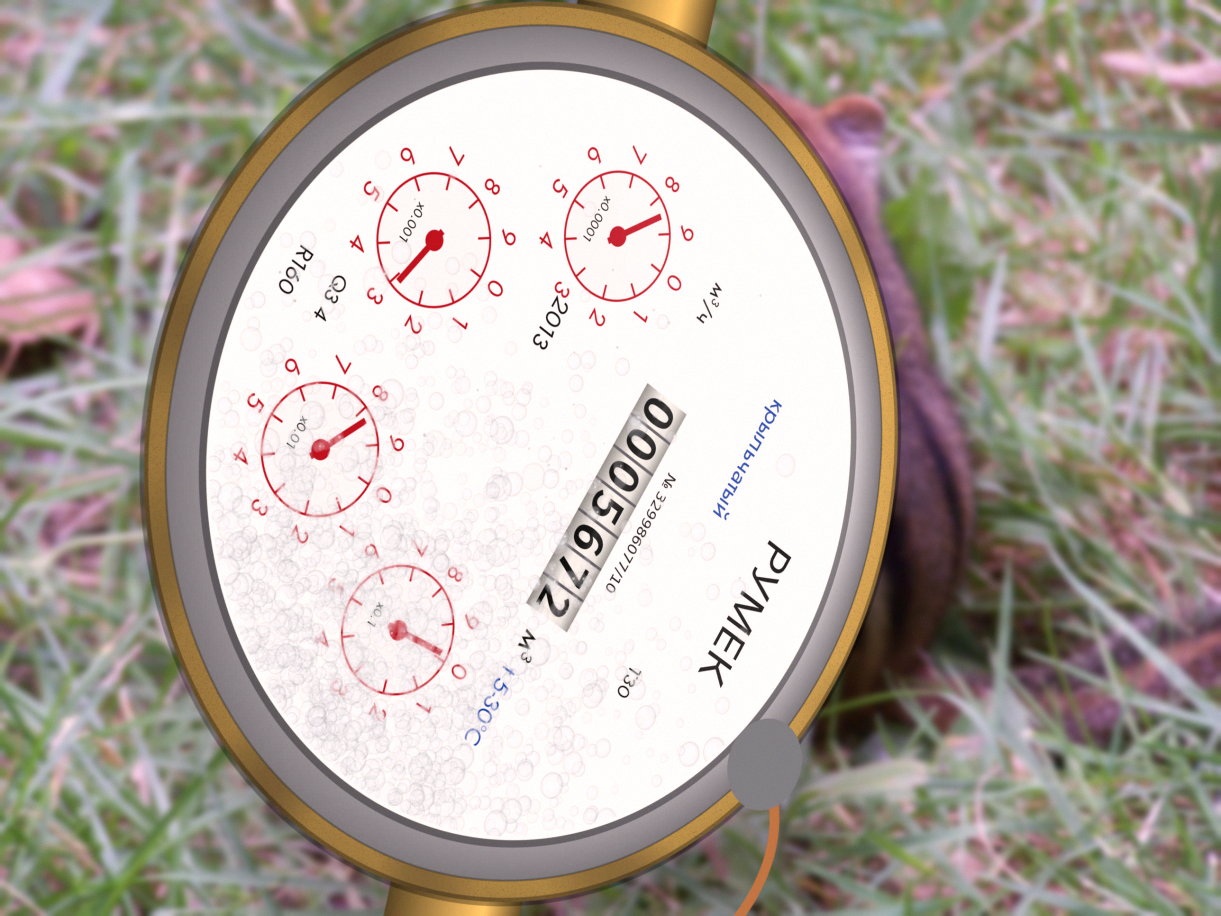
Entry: m³ 5671.9828
